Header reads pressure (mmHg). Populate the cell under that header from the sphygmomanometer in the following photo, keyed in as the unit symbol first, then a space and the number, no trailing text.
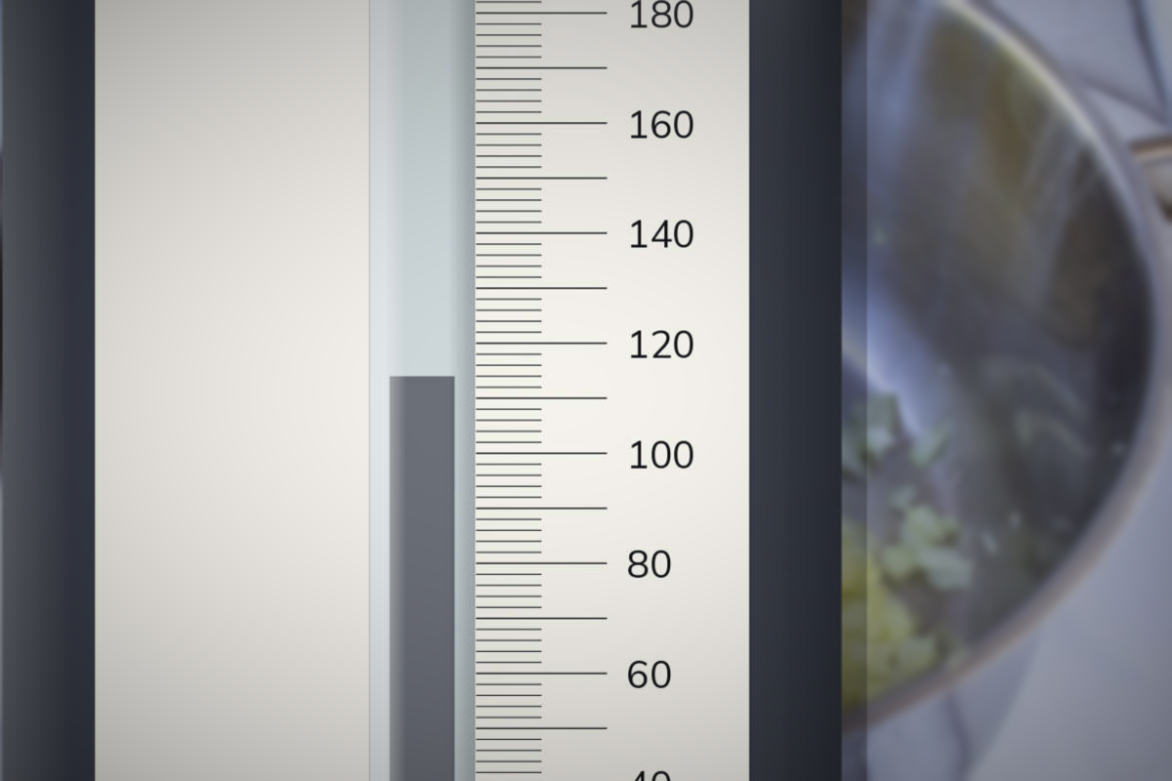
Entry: mmHg 114
